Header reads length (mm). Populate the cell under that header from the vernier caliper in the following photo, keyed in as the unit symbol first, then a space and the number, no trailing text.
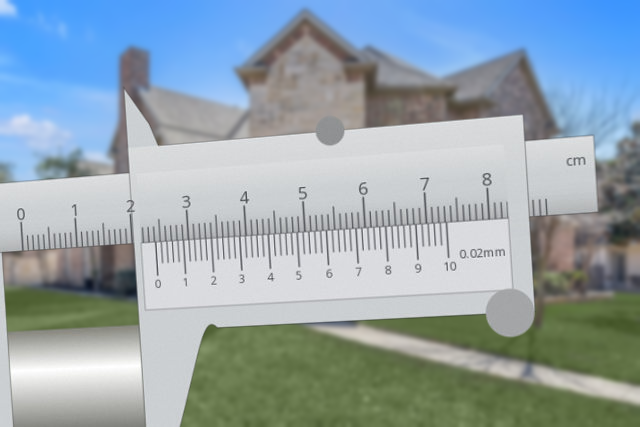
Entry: mm 24.2
